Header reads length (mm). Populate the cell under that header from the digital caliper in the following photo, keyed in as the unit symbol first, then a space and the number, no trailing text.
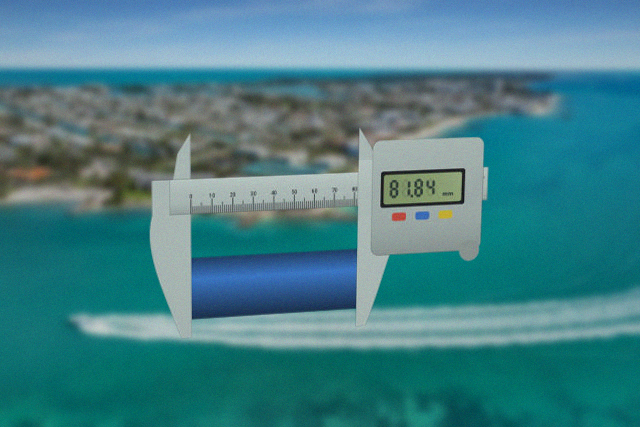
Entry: mm 81.84
